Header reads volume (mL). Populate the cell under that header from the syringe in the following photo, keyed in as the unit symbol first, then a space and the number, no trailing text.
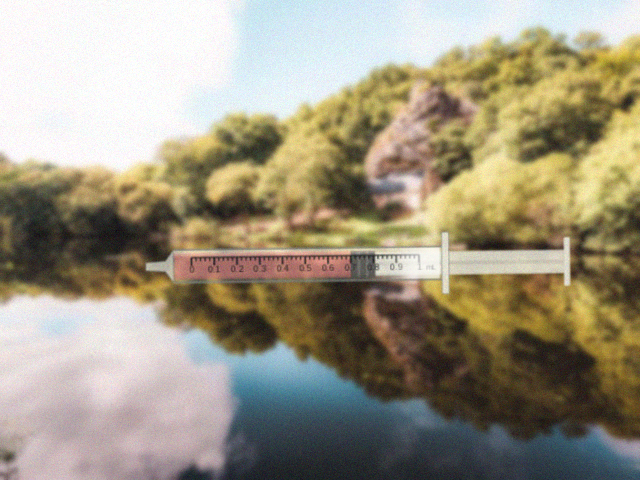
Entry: mL 0.7
